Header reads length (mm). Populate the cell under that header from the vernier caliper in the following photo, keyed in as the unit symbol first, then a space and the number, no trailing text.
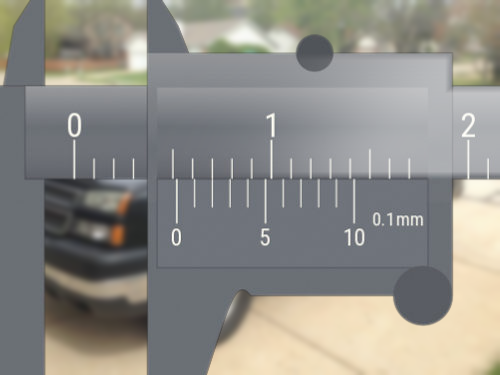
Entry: mm 5.2
